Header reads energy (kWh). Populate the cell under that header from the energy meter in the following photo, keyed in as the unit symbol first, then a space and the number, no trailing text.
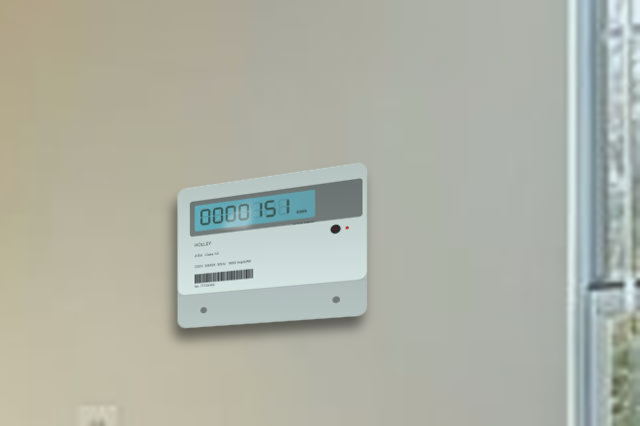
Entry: kWh 151
